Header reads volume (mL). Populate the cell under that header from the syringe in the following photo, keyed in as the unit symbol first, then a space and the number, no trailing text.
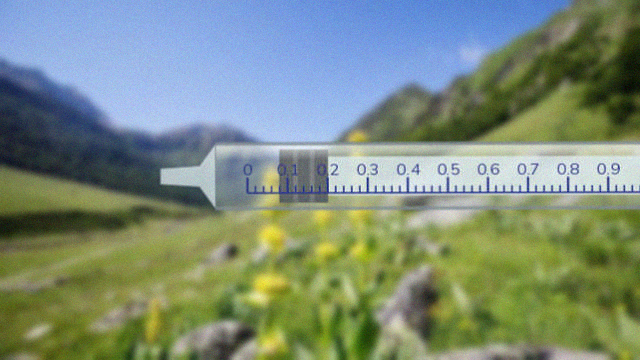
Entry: mL 0.08
